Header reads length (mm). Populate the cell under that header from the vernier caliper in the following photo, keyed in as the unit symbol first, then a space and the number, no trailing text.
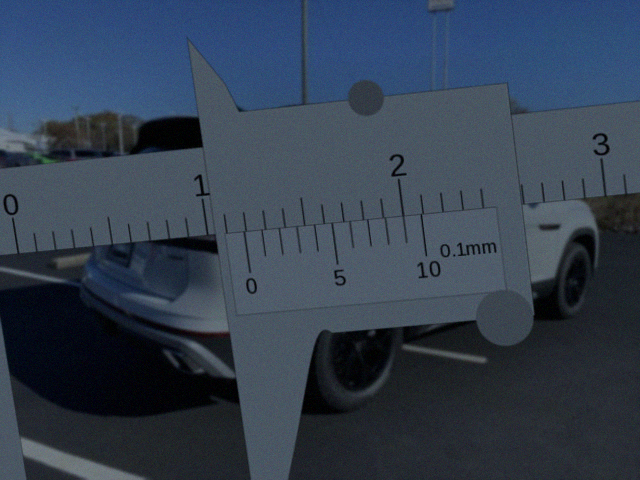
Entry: mm 11.9
